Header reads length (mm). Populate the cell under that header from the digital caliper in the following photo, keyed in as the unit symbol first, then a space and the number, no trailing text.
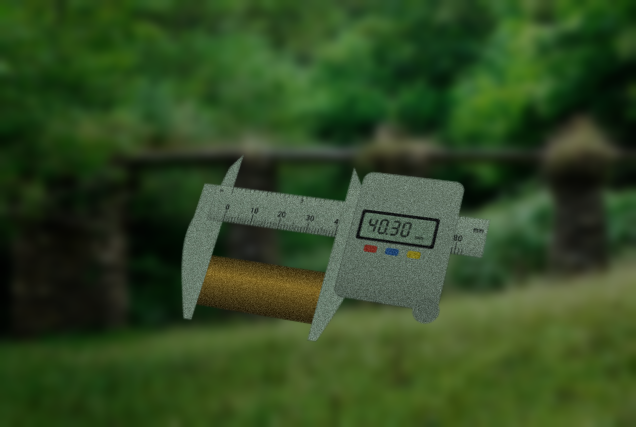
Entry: mm 40.30
